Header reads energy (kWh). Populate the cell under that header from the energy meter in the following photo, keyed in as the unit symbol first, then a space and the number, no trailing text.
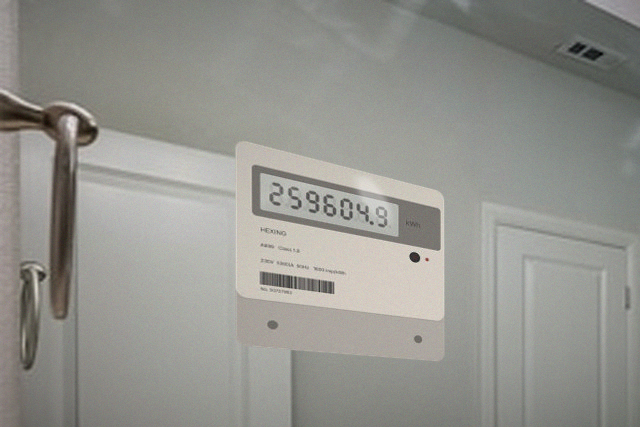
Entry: kWh 259604.9
